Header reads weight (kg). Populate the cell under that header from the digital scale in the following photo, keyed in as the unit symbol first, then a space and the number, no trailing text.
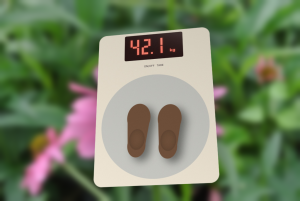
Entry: kg 42.1
